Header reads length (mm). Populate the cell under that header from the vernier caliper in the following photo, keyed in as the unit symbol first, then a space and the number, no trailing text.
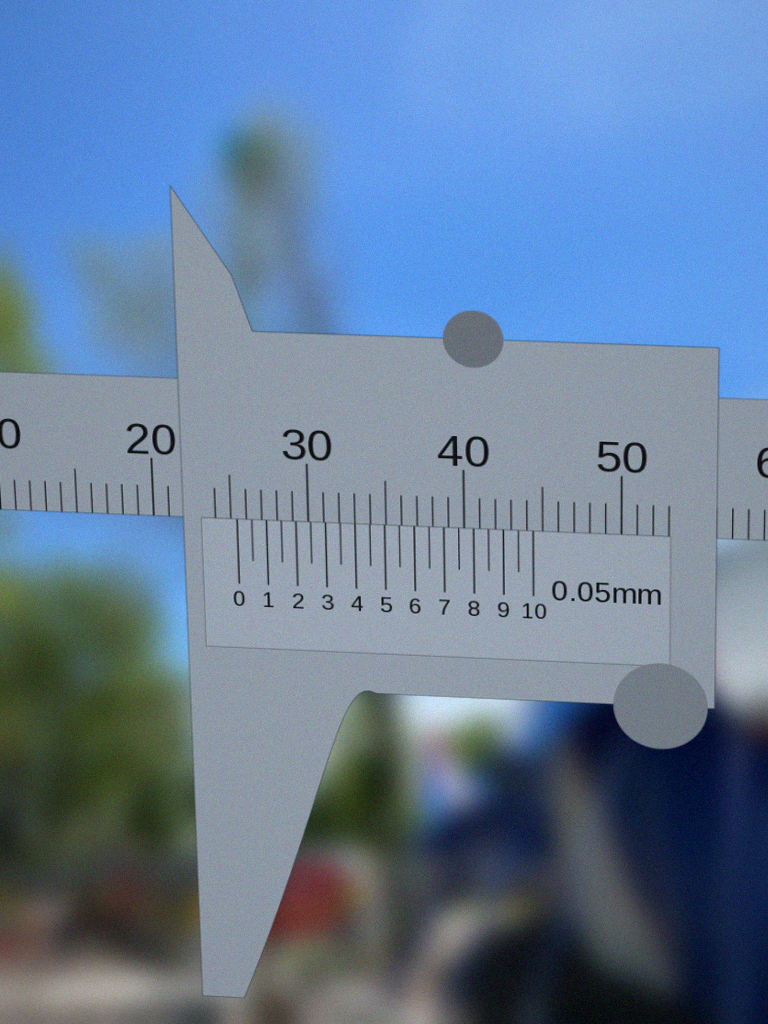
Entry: mm 25.4
